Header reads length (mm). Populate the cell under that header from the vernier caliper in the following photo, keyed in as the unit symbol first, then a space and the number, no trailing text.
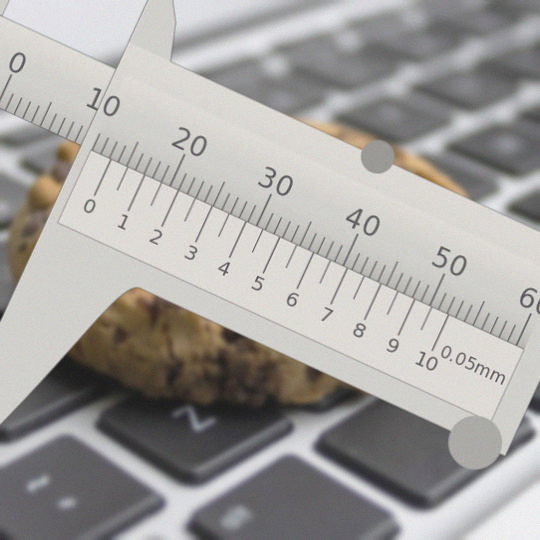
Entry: mm 13.2
